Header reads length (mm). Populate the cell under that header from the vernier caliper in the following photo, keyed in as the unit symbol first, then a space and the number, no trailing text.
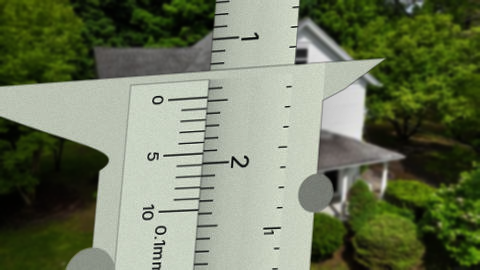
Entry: mm 14.7
